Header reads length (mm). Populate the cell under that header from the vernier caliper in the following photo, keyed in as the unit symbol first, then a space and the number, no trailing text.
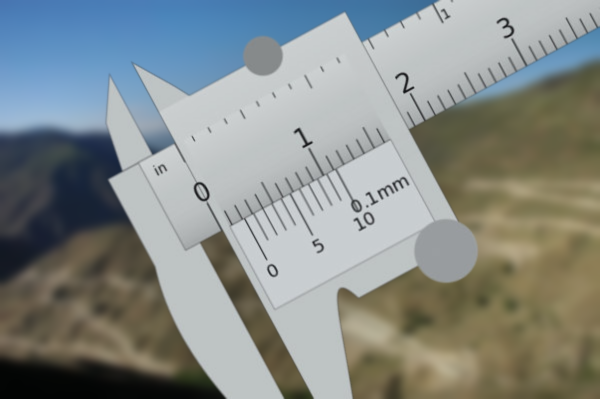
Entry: mm 2.2
